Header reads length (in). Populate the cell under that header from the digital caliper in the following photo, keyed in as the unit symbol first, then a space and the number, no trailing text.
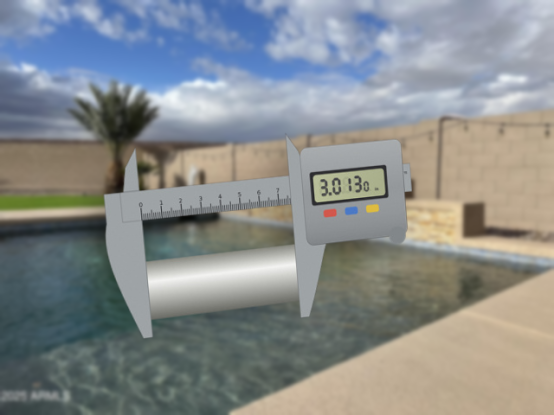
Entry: in 3.0130
